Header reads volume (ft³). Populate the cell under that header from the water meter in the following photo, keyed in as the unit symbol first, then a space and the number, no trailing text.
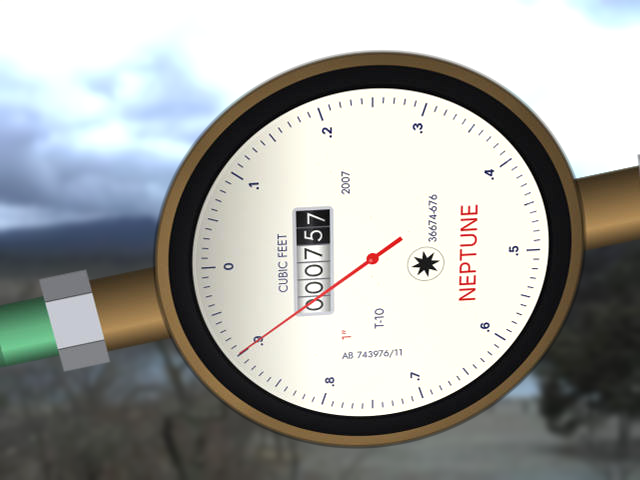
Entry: ft³ 756.90
